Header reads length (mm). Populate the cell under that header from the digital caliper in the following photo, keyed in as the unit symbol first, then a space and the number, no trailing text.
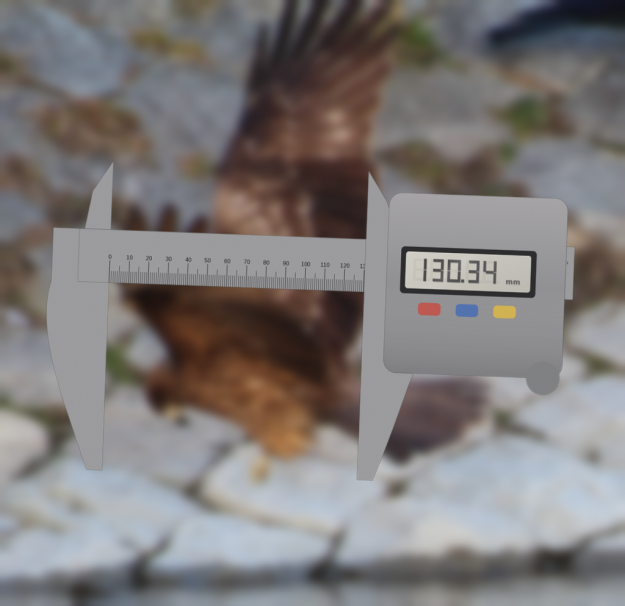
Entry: mm 130.34
